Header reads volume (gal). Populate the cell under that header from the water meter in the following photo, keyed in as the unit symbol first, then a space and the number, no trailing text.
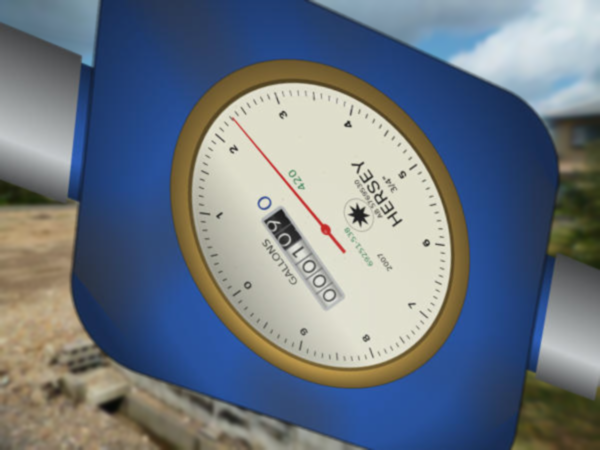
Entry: gal 1092.3
